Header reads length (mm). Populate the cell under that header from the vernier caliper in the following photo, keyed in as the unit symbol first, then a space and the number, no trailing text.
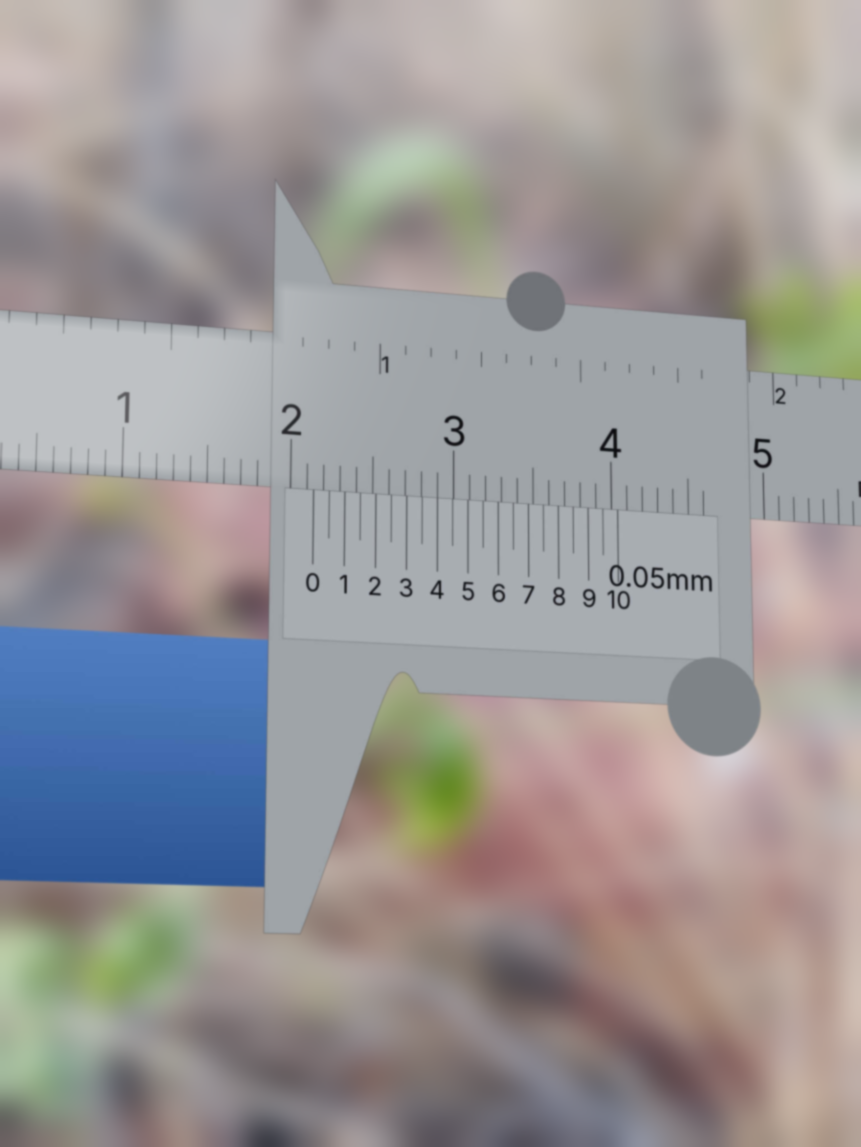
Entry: mm 21.4
